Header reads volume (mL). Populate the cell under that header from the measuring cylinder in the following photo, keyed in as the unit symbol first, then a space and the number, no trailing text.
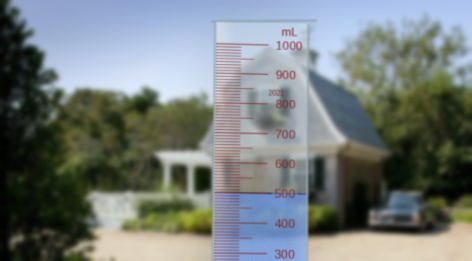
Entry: mL 500
